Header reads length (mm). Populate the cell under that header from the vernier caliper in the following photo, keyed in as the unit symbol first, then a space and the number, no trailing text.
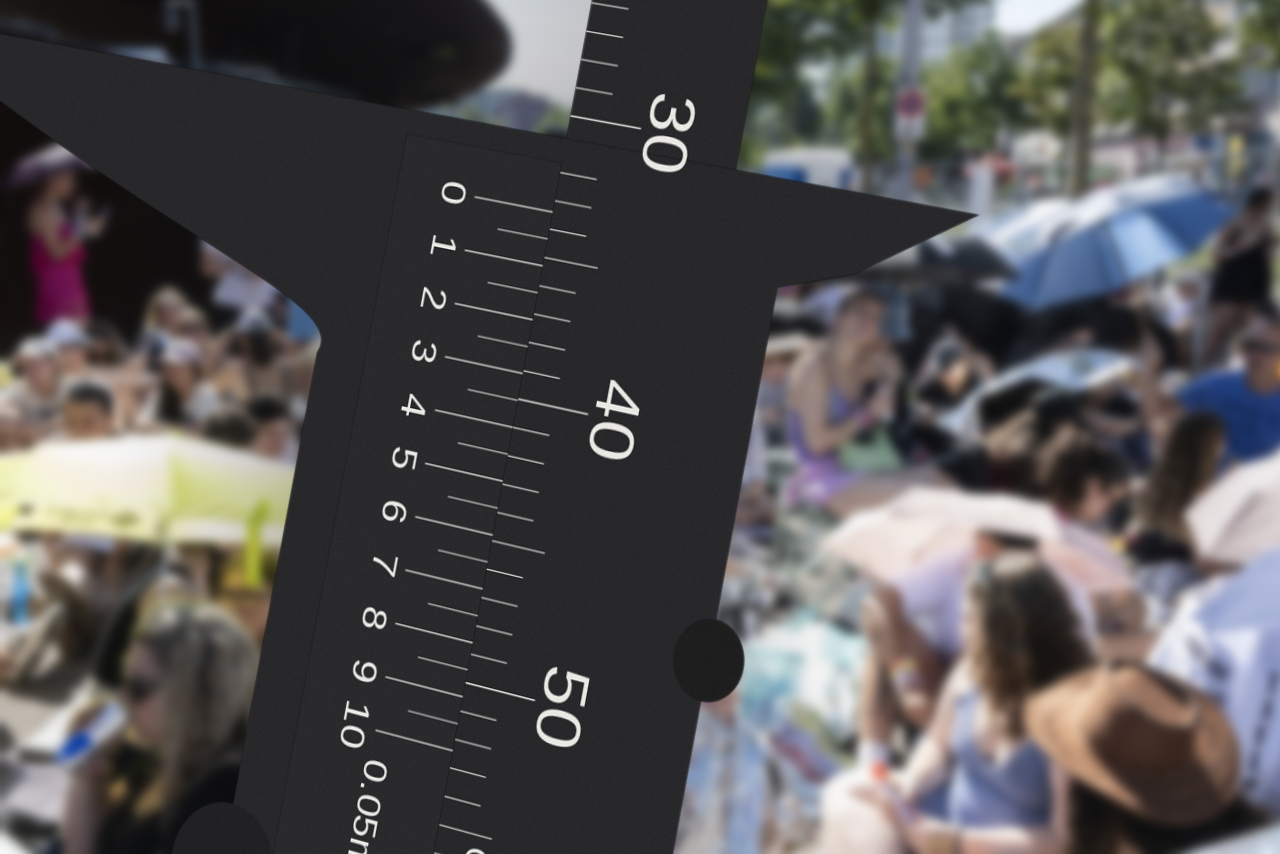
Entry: mm 33.40
